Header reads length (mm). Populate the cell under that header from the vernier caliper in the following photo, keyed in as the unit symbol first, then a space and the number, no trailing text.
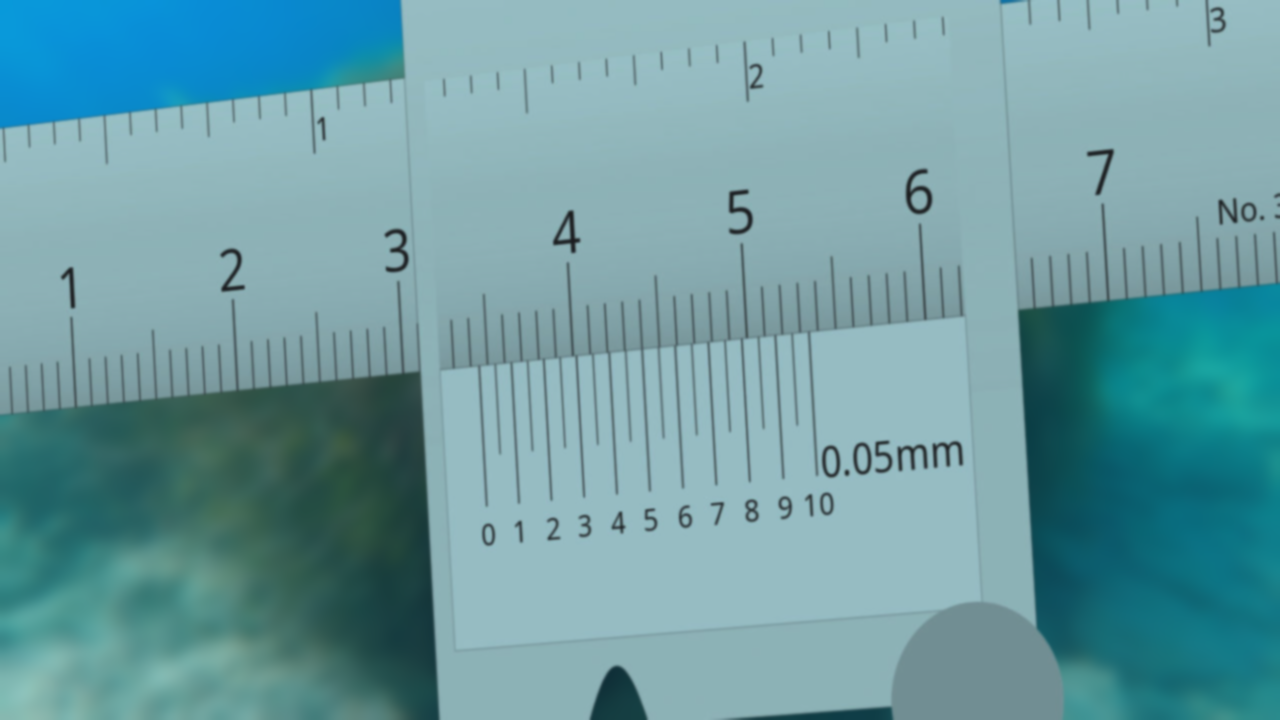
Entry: mm 34.5
